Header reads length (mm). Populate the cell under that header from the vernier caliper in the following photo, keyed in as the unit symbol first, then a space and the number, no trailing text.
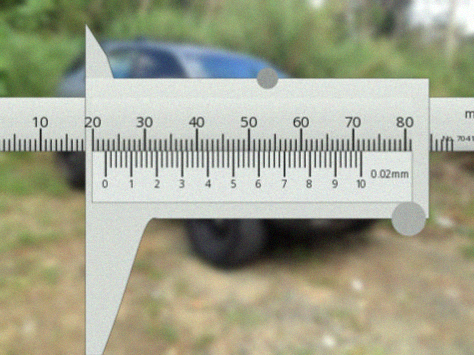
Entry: mm 22.5
